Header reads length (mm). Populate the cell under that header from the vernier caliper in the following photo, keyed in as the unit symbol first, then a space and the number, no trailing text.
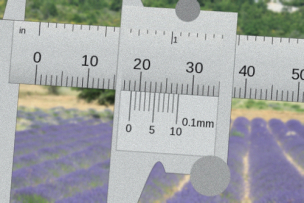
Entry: mm 18.4
